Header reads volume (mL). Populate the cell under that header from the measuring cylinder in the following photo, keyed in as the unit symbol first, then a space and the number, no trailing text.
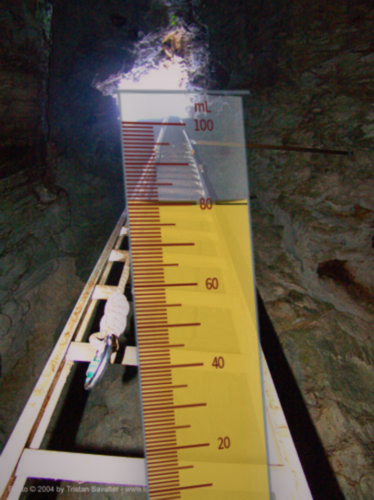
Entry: mL 80
